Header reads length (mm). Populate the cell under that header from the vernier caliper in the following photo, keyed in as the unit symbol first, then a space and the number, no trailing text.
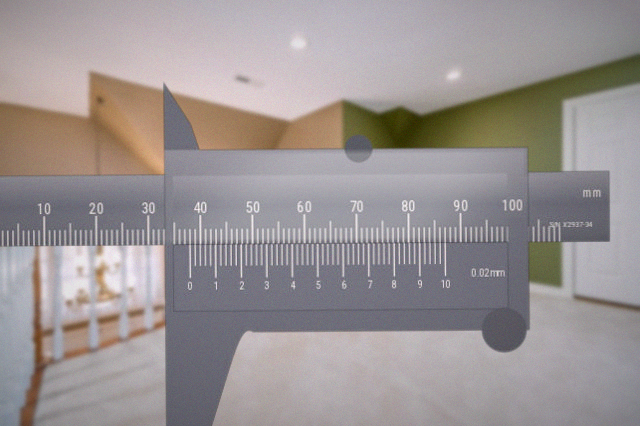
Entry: mm 38.0
